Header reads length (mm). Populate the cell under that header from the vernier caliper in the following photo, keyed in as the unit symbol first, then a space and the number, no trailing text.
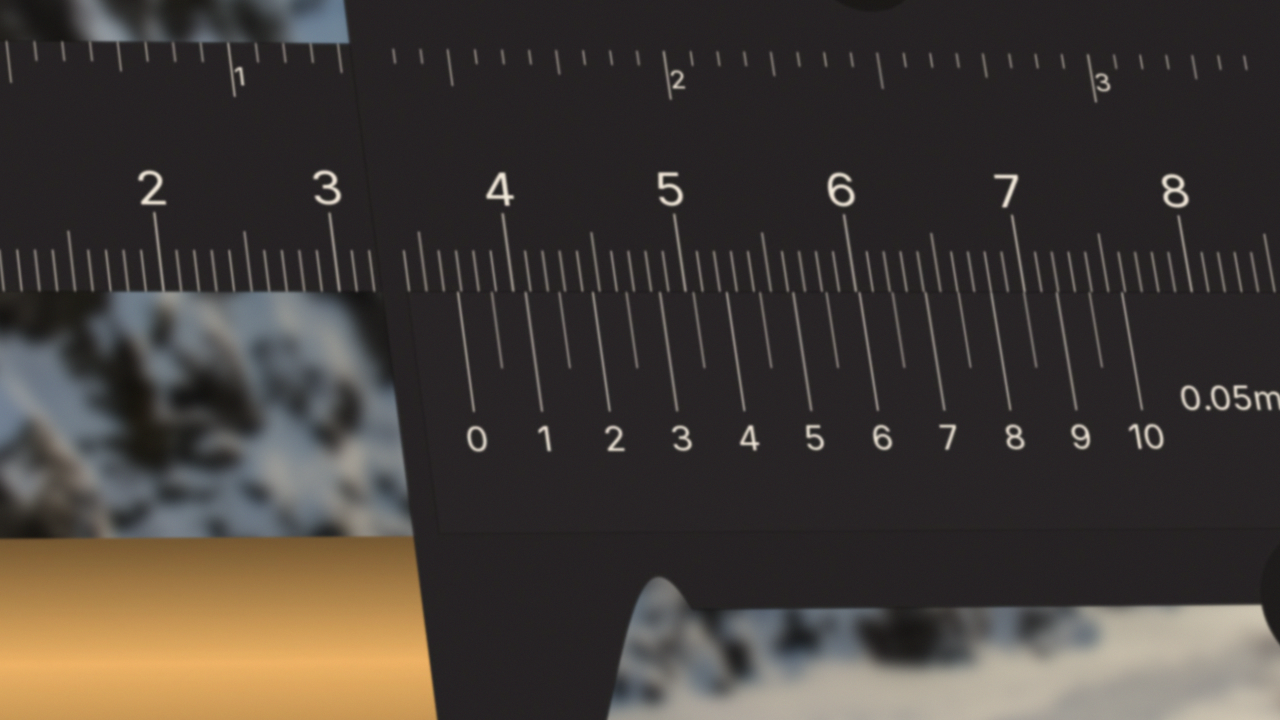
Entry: mm 36.8
